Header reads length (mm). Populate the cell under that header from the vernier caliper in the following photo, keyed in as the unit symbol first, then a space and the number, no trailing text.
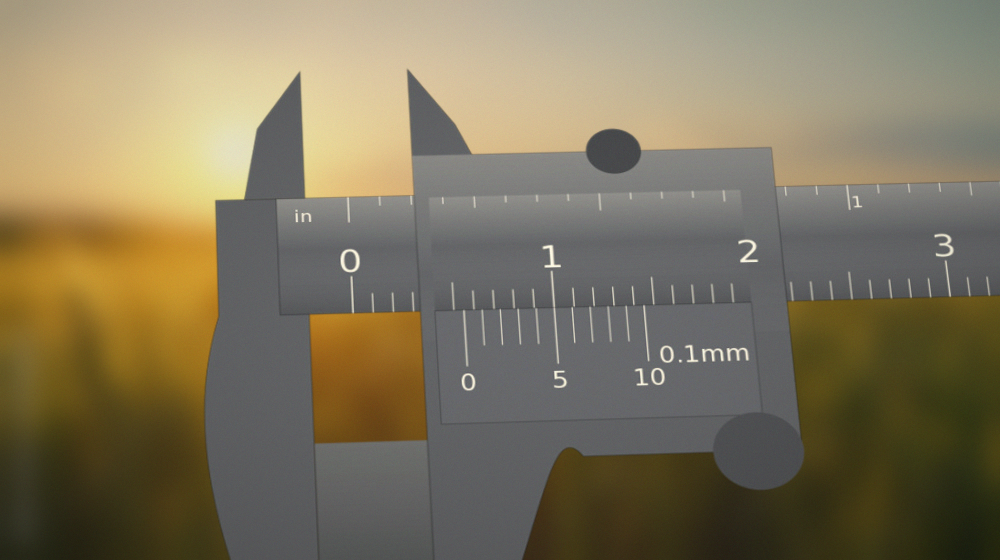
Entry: mm 5.5
